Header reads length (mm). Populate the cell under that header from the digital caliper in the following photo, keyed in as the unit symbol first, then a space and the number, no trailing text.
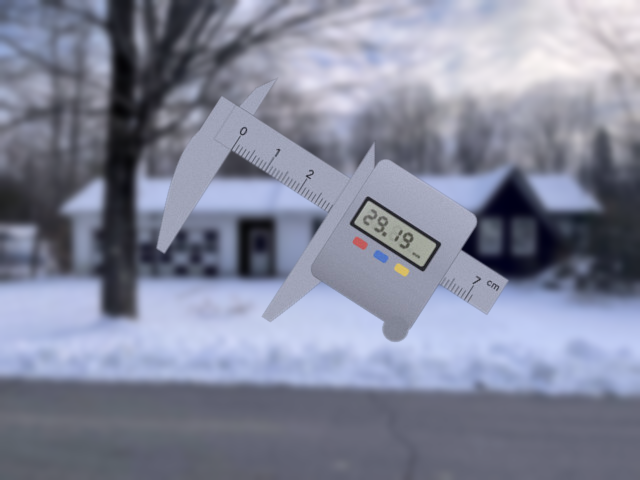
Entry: mm 29.19
